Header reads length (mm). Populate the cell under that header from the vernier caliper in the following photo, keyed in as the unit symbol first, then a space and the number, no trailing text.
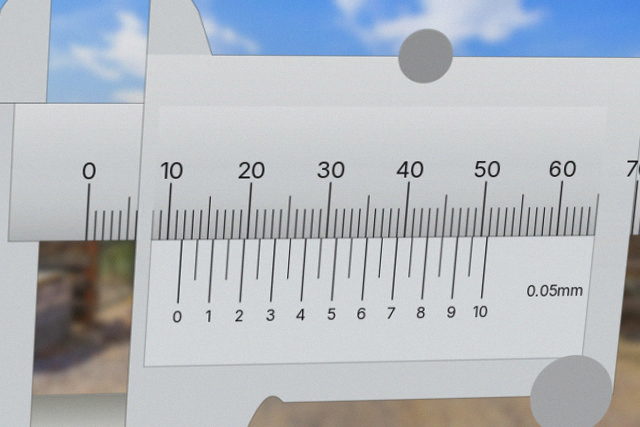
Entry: mm 11.8
